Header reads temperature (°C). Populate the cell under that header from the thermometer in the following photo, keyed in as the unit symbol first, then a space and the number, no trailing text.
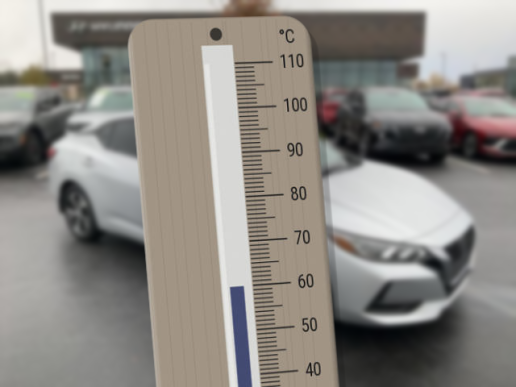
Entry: °C 60
